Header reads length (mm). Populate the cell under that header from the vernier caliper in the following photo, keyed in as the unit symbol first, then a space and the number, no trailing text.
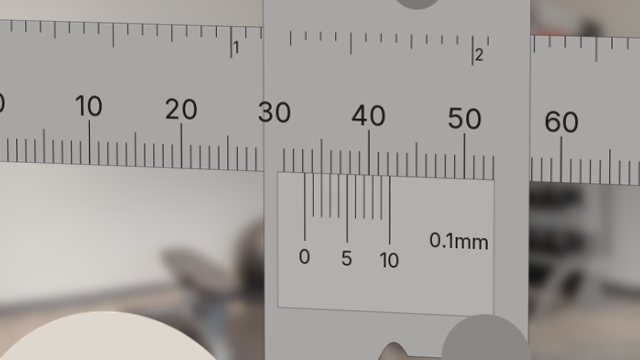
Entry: mm 33.2
